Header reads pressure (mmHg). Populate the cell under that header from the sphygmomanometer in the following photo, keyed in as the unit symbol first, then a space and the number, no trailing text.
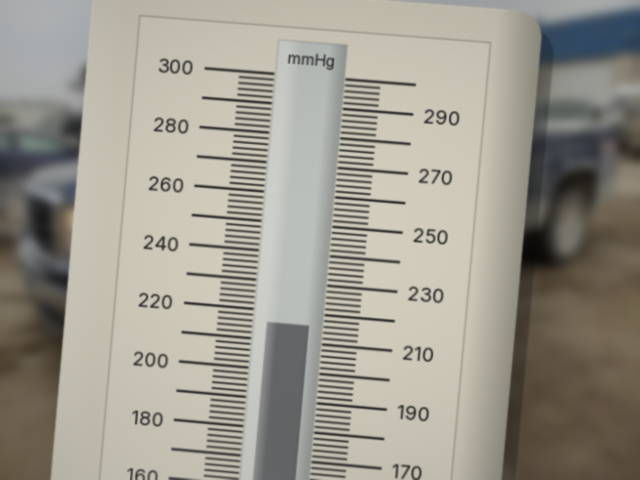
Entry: mmHg 216
